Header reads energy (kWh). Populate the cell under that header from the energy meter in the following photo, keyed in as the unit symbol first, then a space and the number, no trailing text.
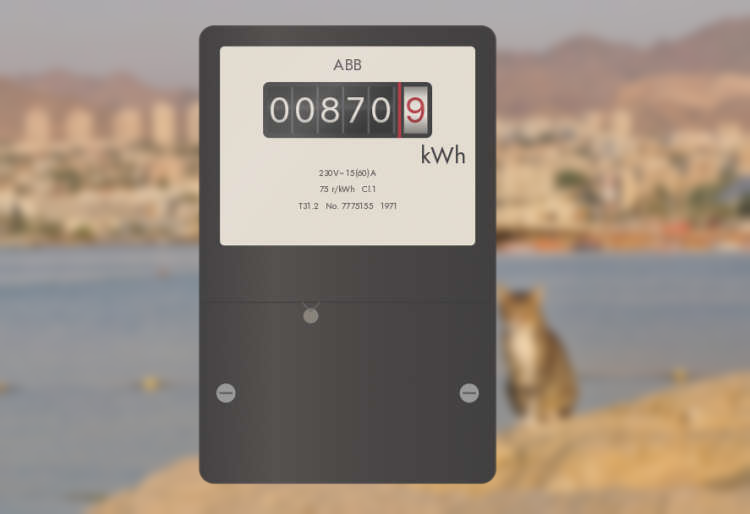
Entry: kWh 870.9
